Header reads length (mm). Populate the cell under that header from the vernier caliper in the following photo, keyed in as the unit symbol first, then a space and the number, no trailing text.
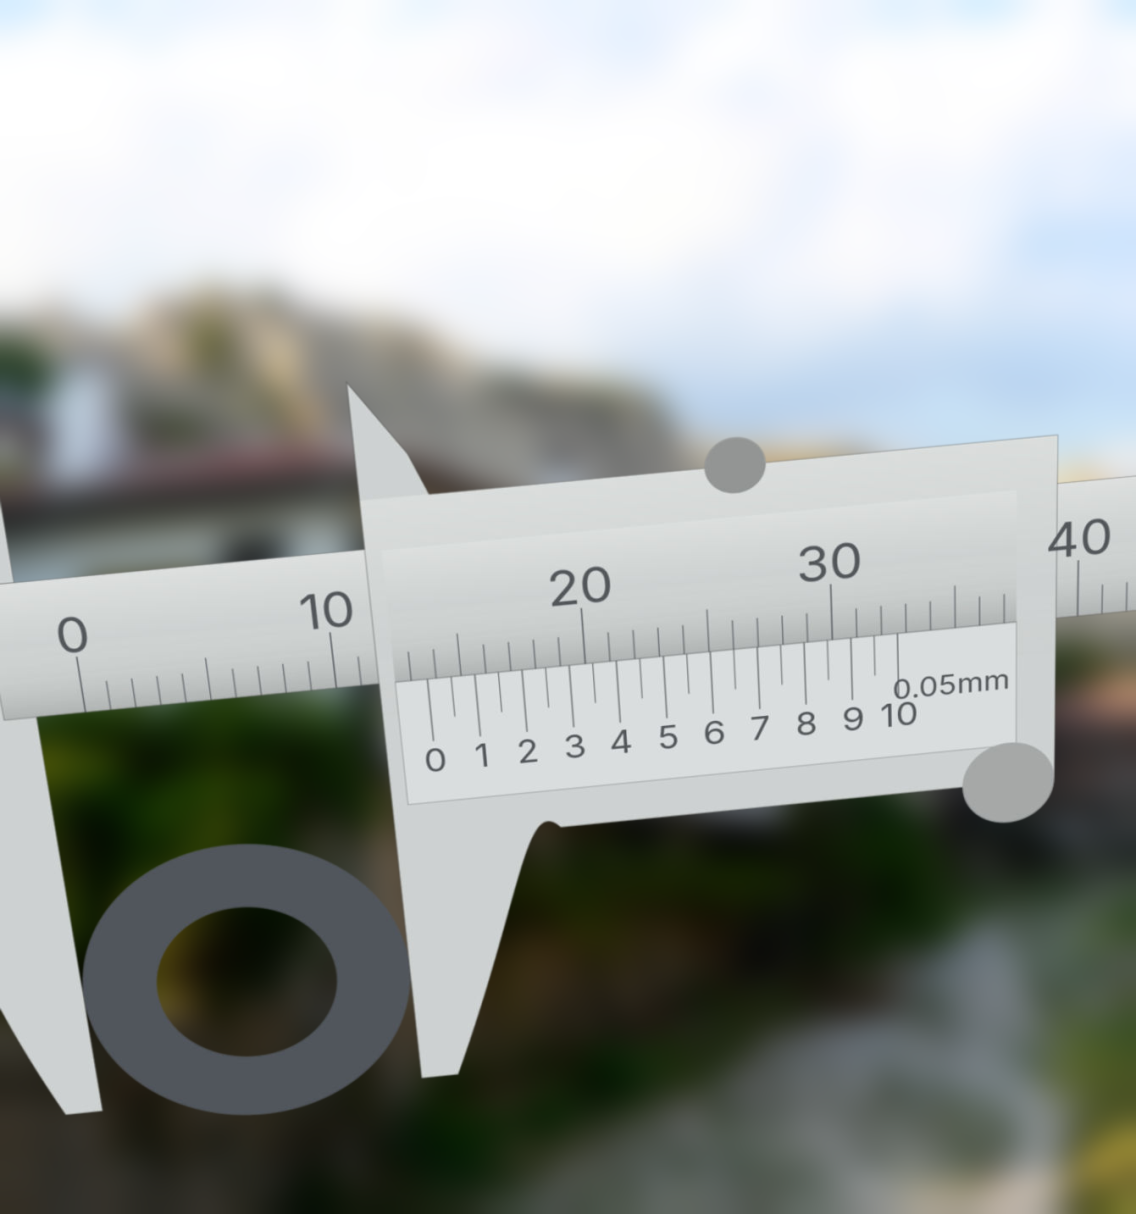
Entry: mm 13.65
